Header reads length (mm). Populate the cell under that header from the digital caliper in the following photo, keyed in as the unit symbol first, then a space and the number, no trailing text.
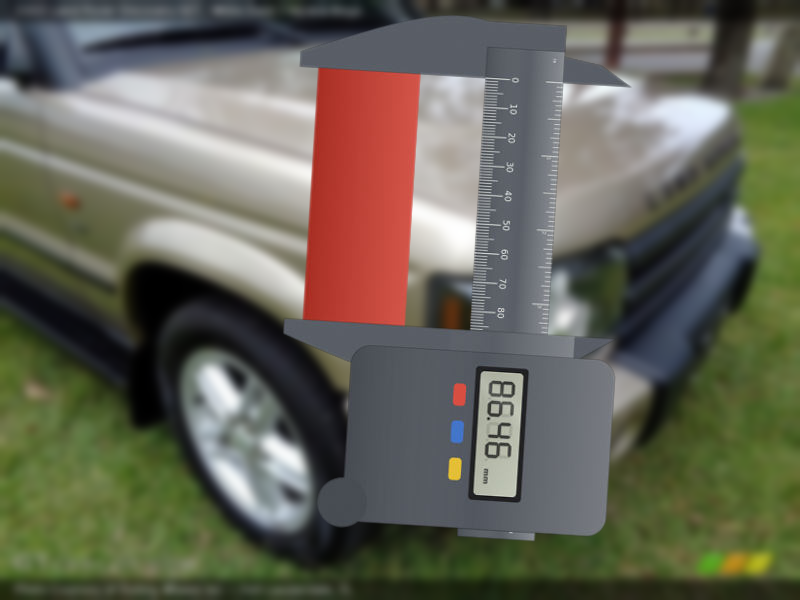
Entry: mm 86.46
